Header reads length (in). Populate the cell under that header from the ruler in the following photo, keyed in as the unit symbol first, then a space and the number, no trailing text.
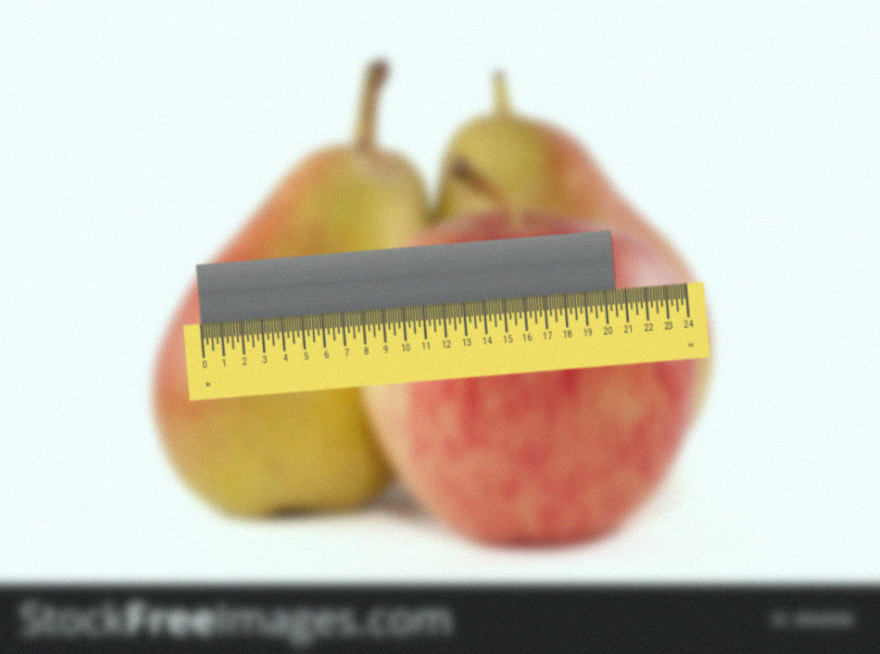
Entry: in 20.5
